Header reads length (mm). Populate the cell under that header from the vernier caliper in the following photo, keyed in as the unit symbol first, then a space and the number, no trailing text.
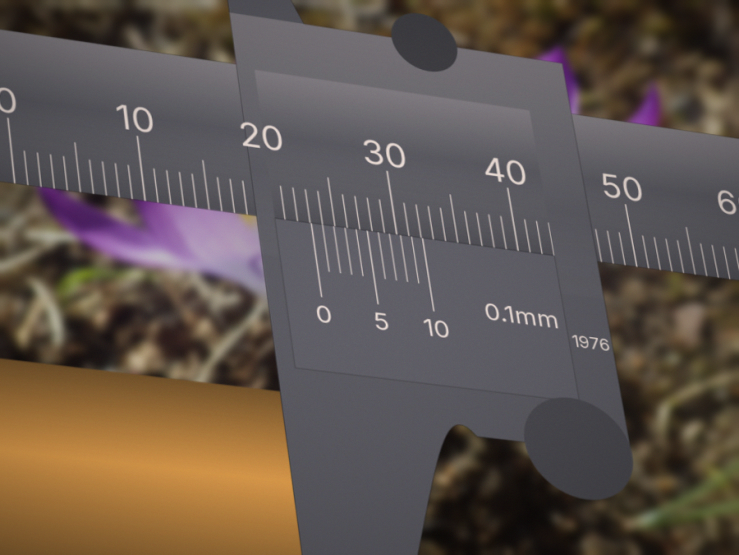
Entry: mm 23.1
